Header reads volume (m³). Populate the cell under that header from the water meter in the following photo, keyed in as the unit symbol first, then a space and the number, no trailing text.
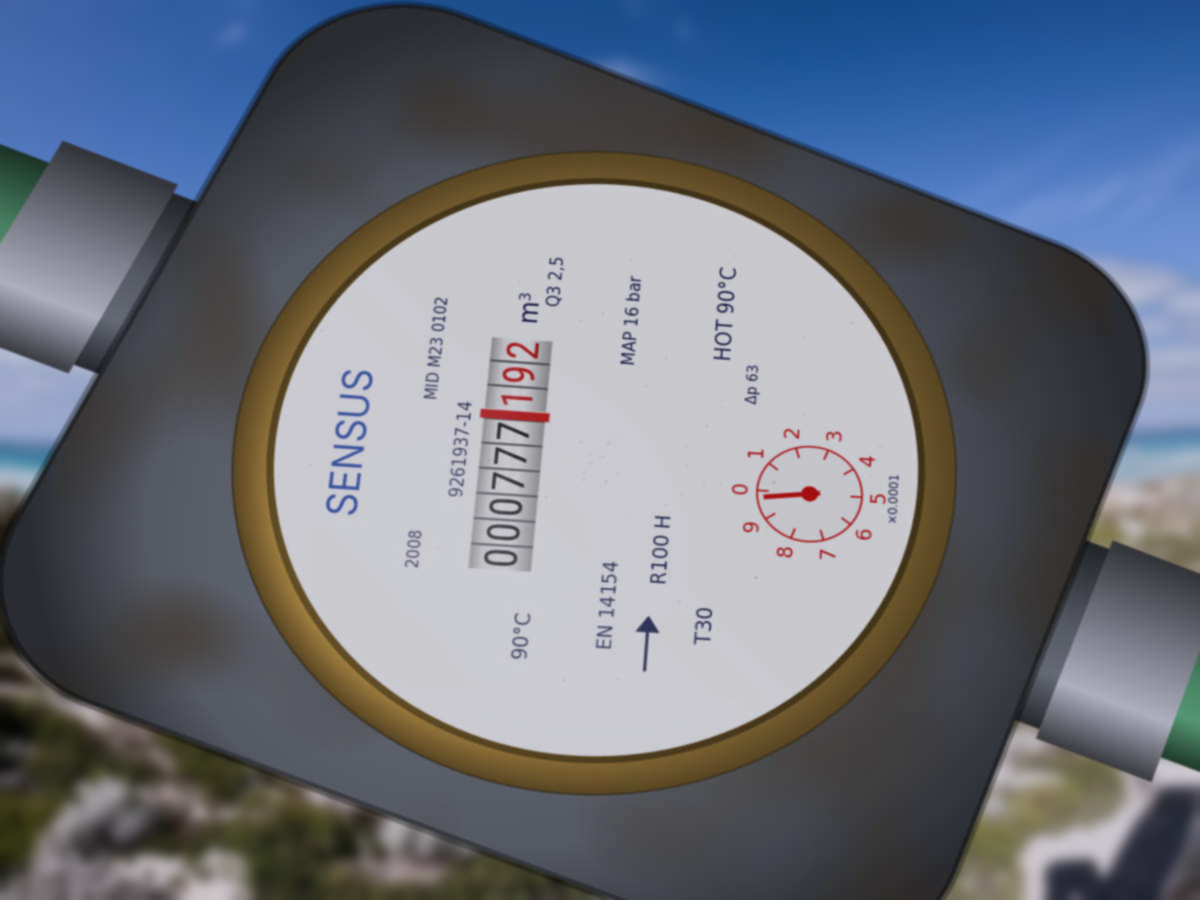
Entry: m³ 777.1919
